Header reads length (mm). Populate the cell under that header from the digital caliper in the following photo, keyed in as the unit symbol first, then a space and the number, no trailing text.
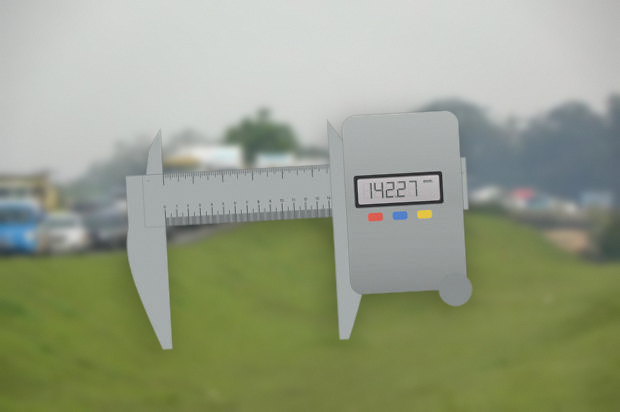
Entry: mm 142.27
